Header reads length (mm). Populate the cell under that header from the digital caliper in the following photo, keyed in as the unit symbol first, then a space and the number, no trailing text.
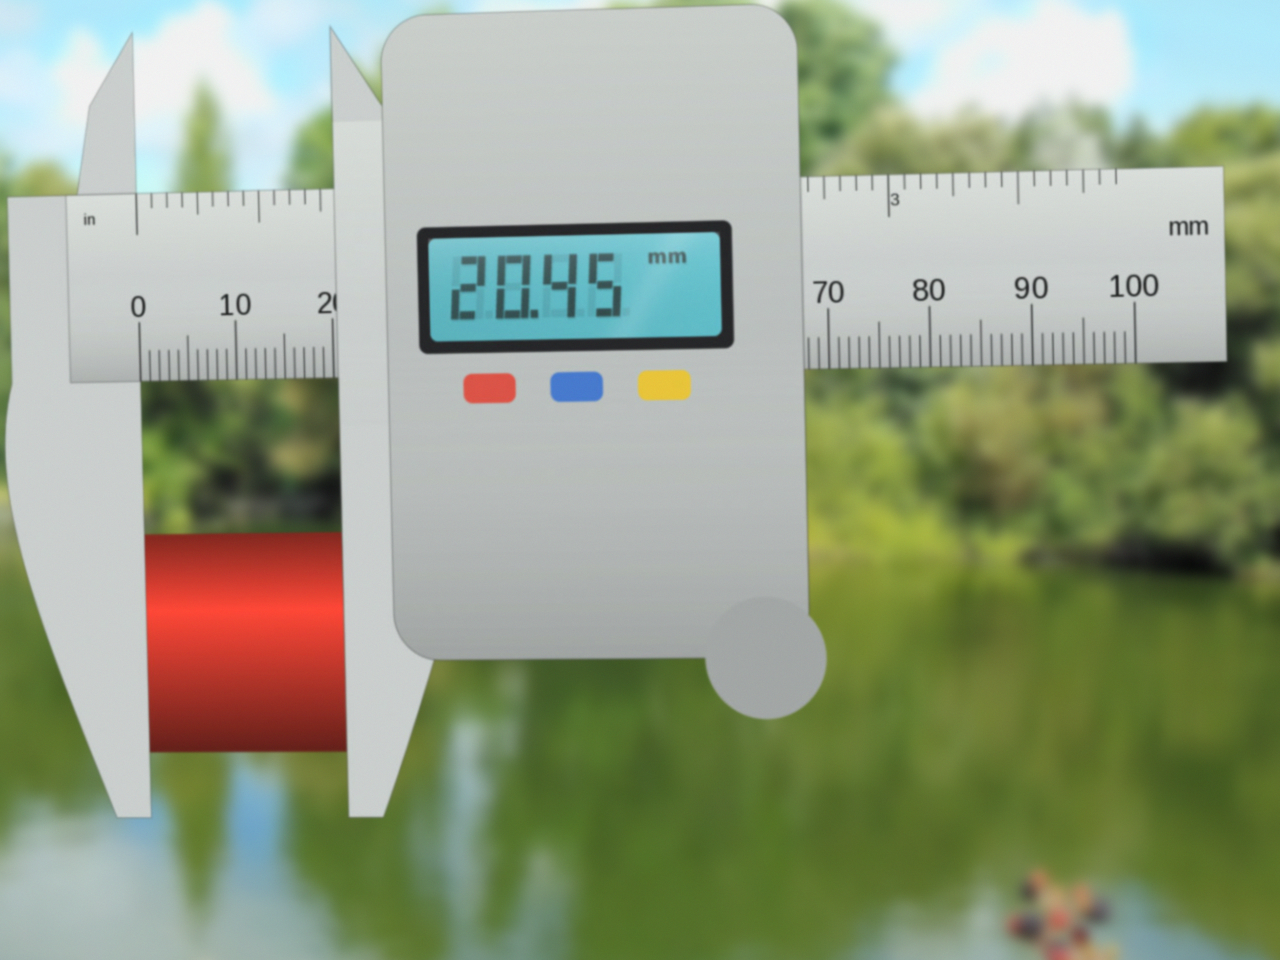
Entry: mm 20.45
